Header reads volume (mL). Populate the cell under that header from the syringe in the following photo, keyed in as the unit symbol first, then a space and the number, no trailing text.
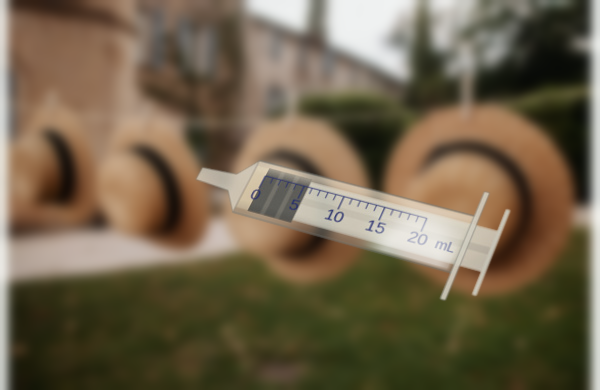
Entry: mL 0
